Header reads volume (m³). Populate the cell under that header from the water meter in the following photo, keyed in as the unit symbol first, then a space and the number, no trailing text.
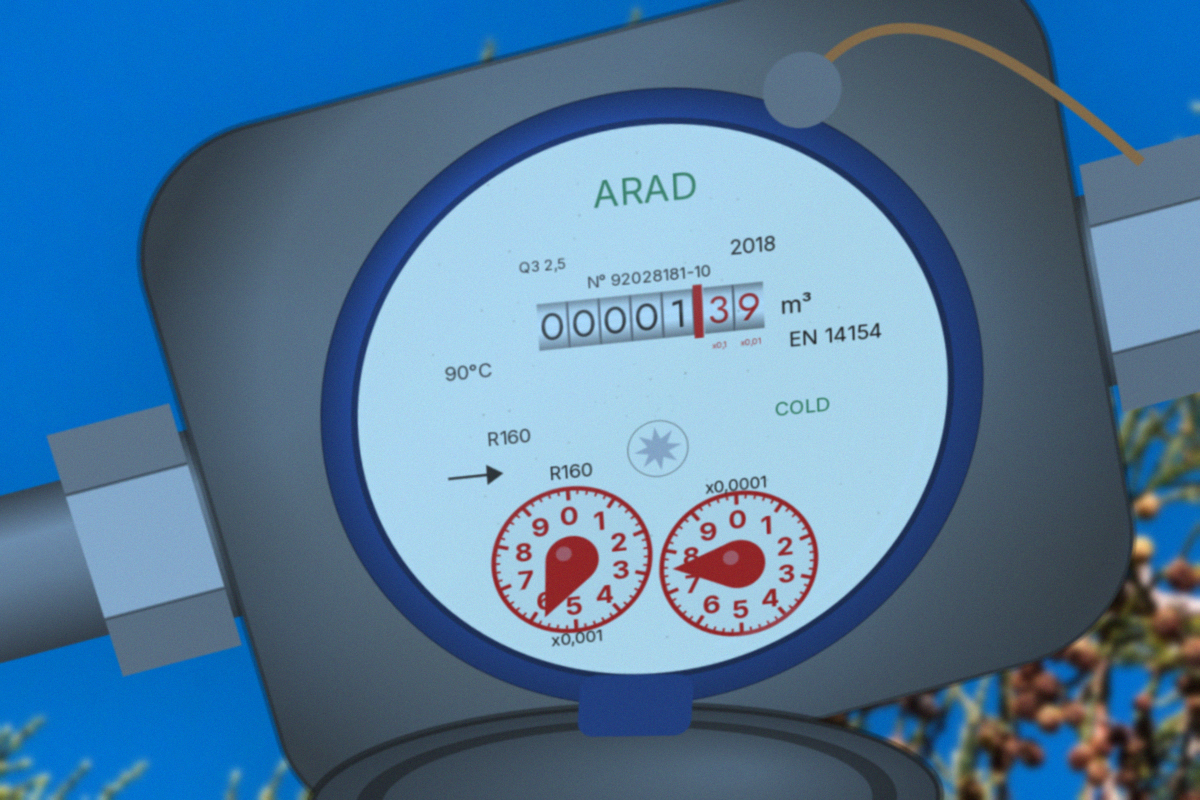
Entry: m³ 1.3957
